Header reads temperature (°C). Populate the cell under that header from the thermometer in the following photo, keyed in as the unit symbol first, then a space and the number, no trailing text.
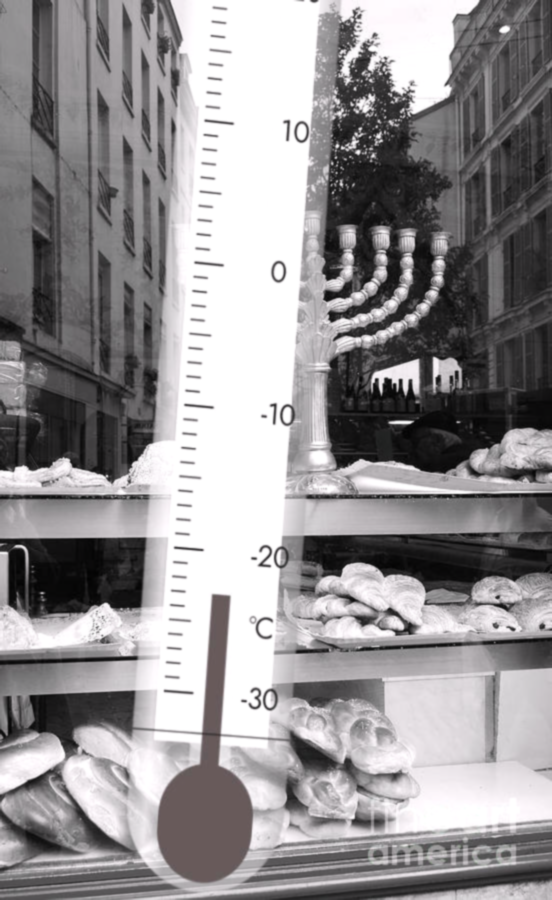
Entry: °C -23
